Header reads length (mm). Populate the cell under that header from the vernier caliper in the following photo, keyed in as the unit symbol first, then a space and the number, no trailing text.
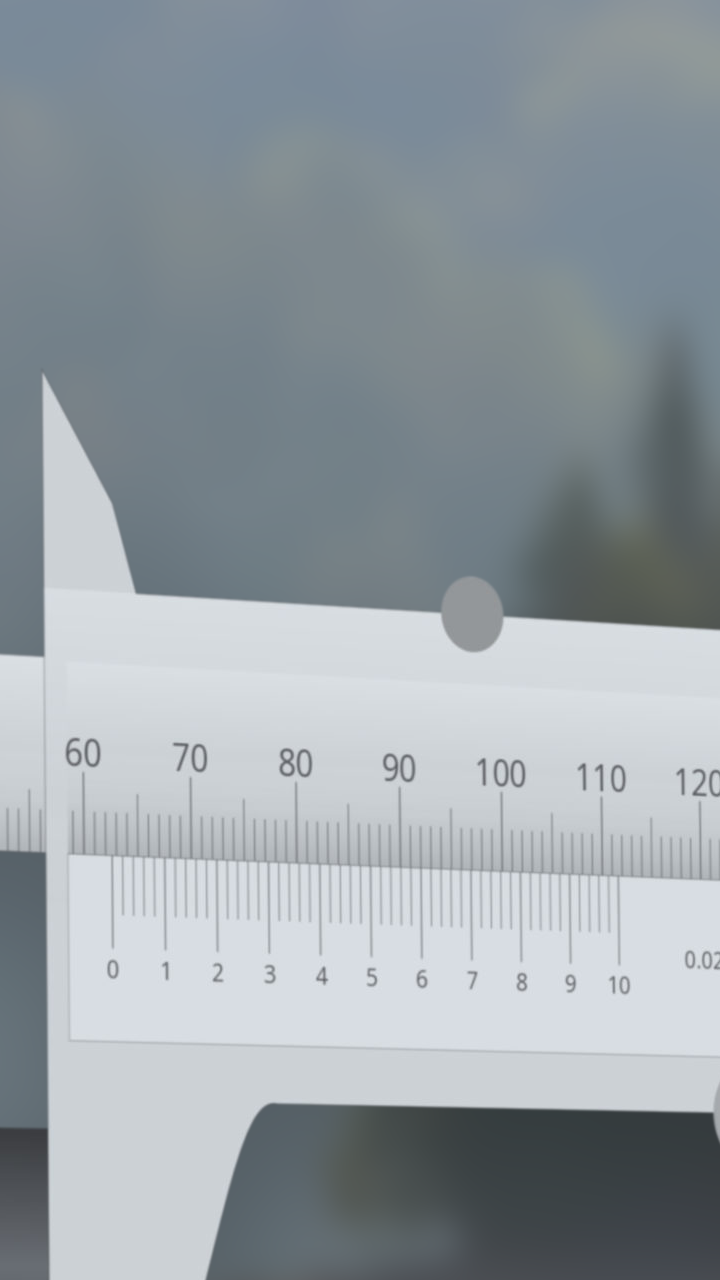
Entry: mm 62.6
